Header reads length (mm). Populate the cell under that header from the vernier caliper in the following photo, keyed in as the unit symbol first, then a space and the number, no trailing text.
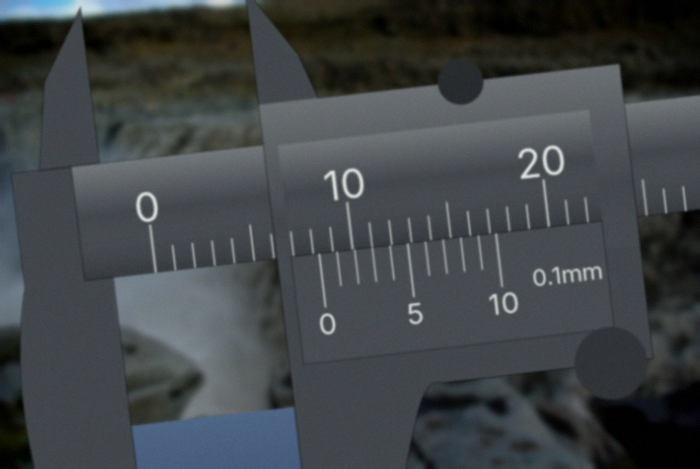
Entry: mm 8.3
